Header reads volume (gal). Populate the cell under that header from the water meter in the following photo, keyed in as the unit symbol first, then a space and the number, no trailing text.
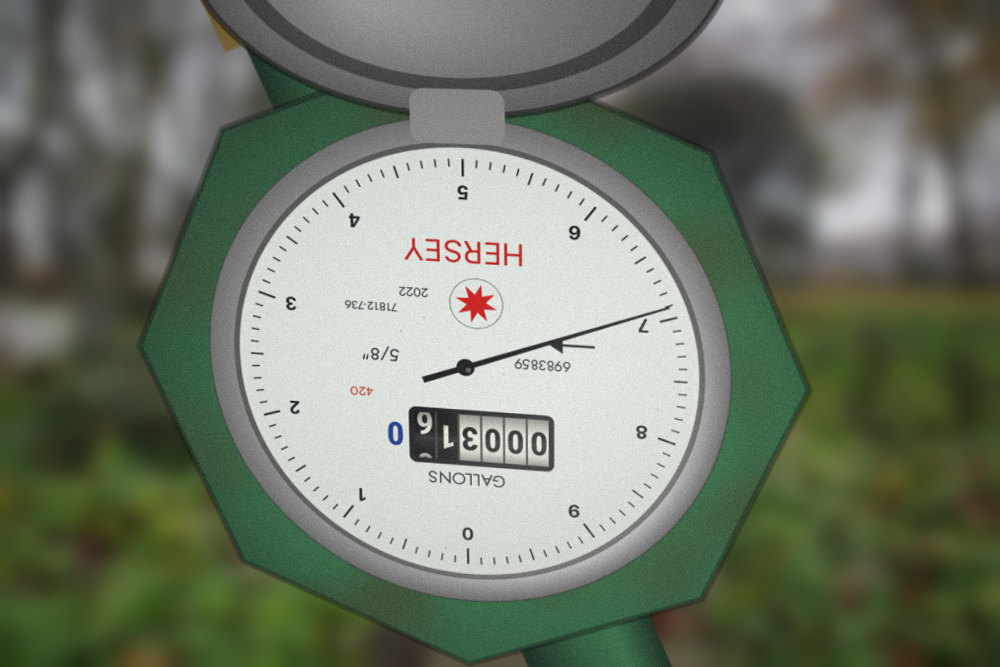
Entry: gal 3156.9
